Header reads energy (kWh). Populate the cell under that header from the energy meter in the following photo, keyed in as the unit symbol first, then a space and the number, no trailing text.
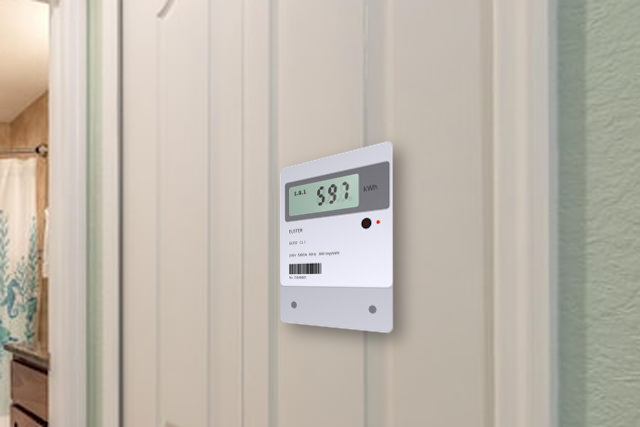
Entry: kWh 597
